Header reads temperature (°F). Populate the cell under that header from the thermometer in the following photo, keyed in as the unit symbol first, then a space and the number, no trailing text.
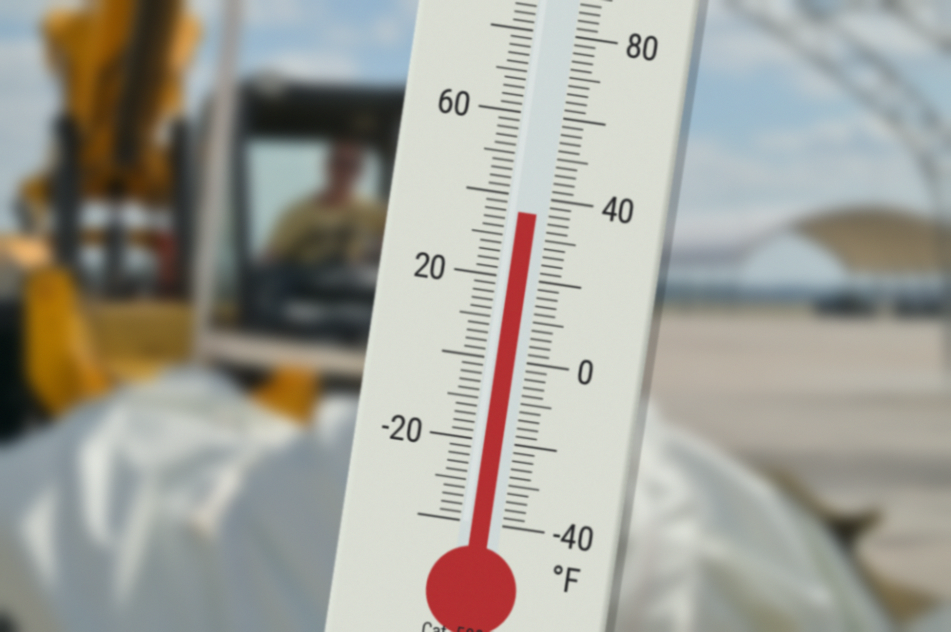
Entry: °F 36
